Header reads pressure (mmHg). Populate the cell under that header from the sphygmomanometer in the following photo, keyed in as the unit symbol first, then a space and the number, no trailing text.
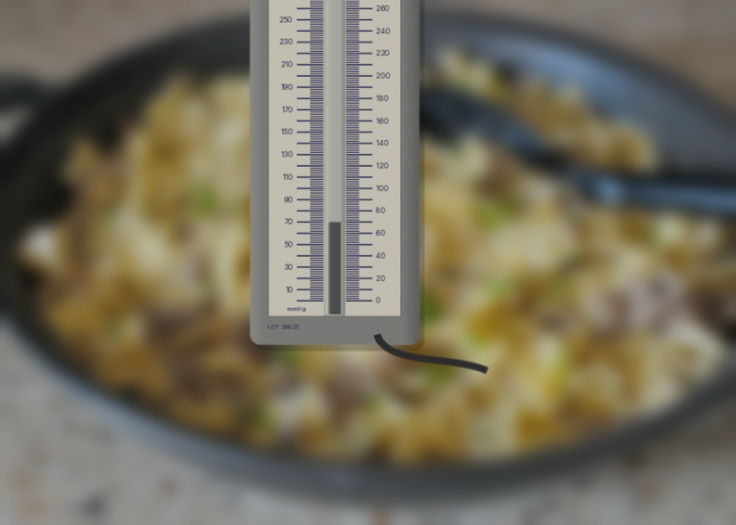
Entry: mmHg 70
